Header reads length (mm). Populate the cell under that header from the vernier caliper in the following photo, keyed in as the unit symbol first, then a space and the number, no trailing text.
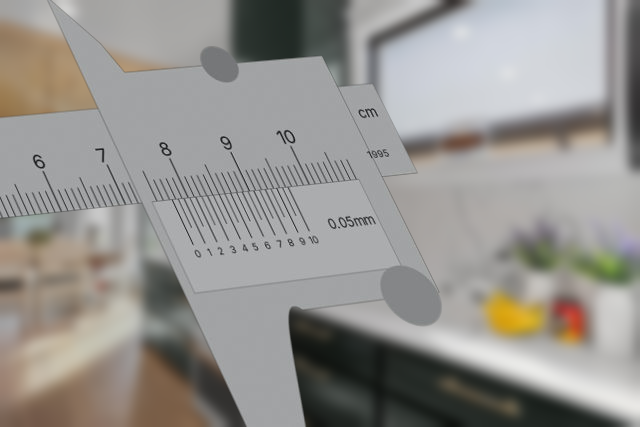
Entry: mm 77.4
